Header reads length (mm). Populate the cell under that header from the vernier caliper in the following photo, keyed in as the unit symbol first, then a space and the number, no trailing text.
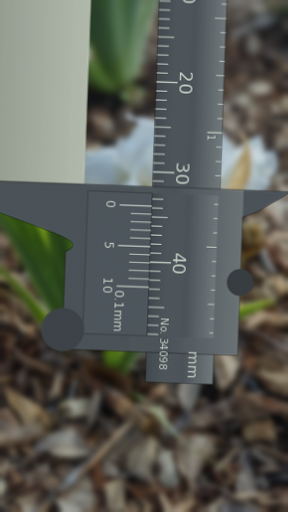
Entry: mm 33.8
